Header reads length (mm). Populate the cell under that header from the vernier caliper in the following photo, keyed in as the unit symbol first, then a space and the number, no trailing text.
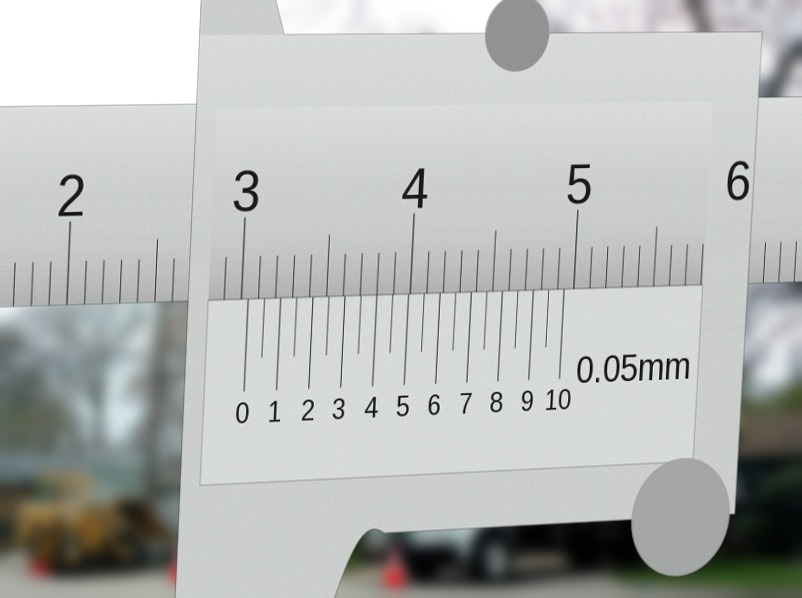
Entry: mm 30.4
